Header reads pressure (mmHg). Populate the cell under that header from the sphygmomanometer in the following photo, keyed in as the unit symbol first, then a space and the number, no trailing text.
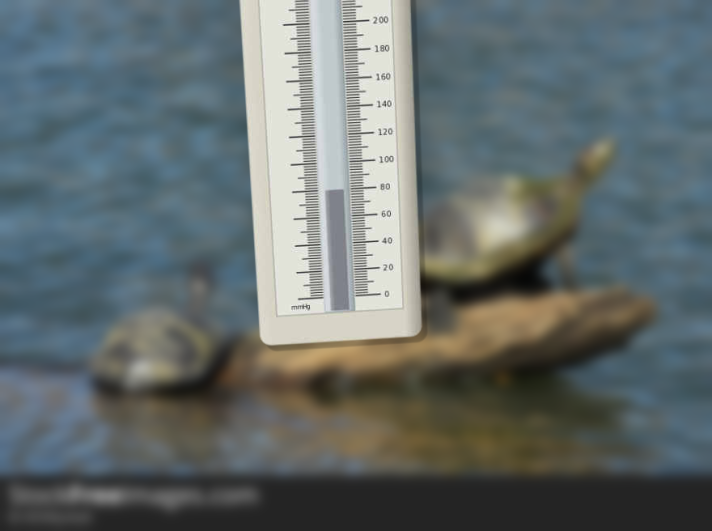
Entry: mmHg 80
